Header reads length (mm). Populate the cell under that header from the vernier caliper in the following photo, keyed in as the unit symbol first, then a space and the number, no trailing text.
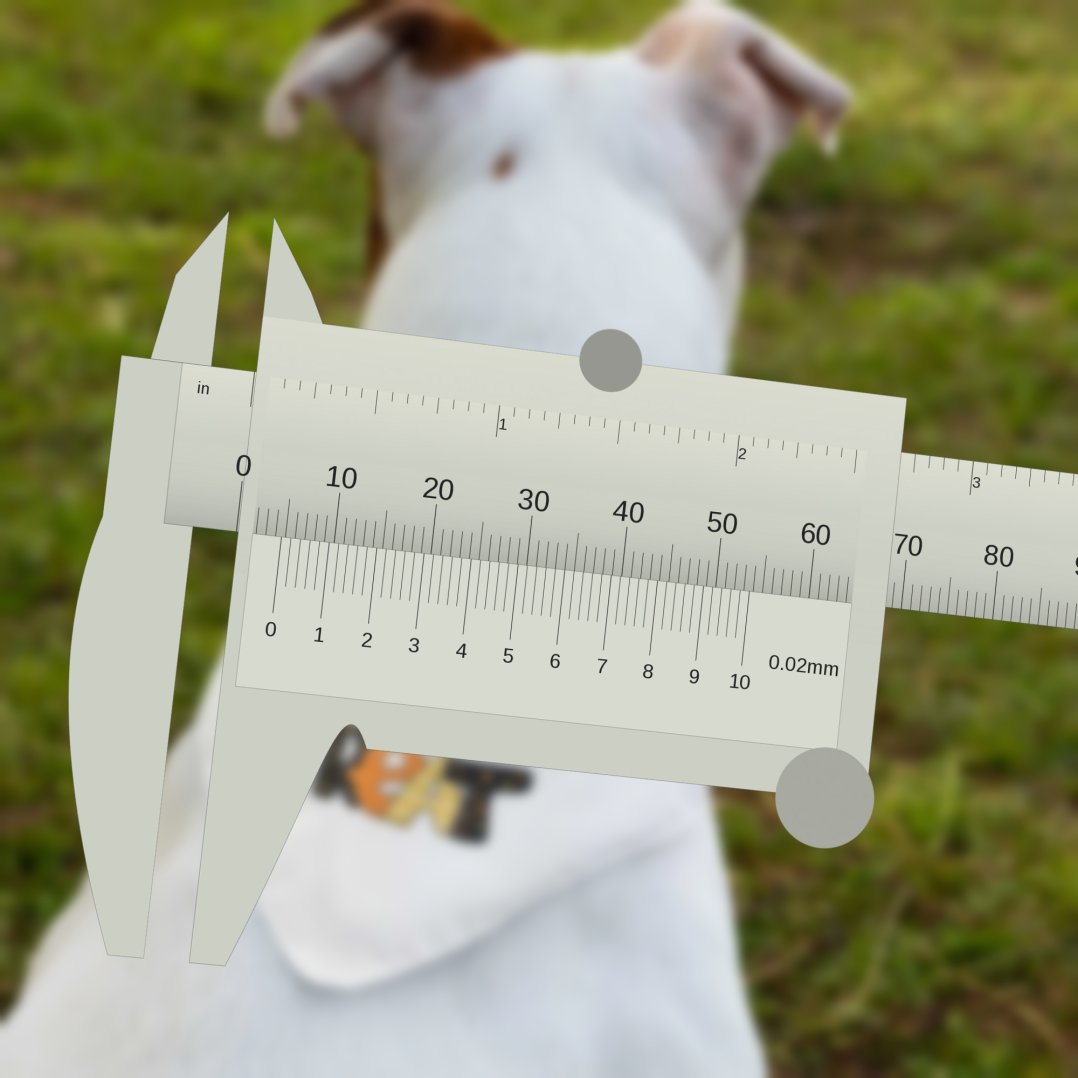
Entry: mm 4.6
